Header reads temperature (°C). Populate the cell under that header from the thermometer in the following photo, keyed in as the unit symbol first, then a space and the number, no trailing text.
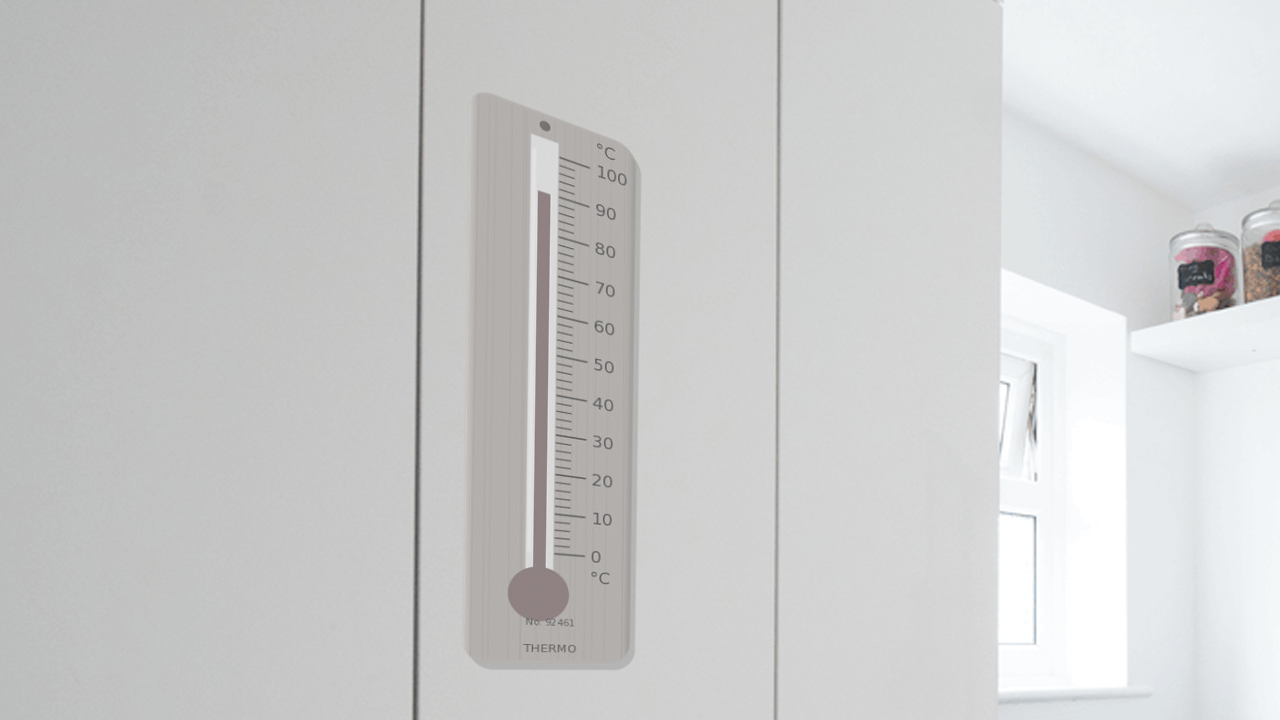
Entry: °C 90
